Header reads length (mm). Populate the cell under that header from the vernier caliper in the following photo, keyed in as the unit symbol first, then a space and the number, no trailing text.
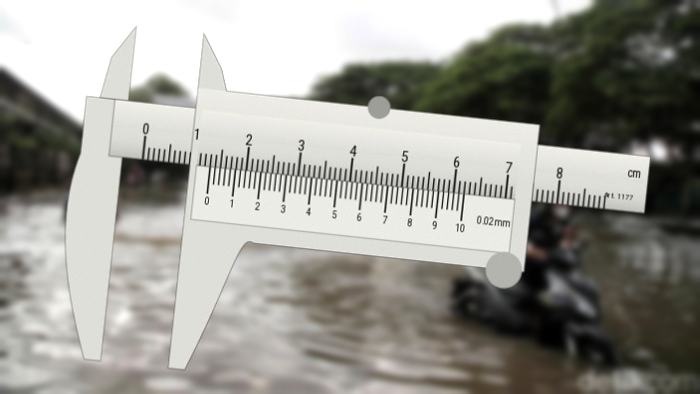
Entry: mm 13.0
